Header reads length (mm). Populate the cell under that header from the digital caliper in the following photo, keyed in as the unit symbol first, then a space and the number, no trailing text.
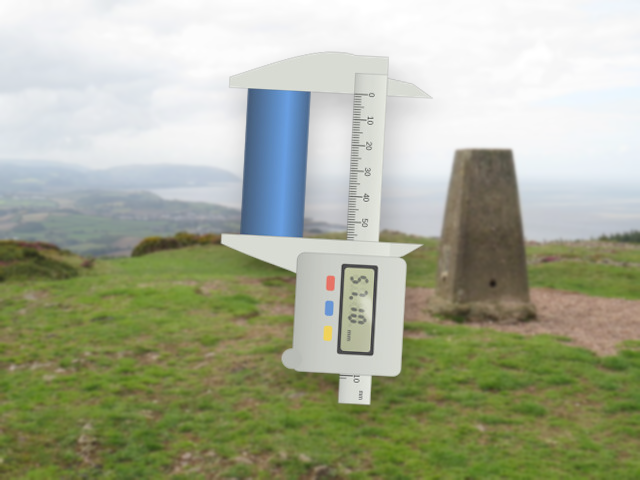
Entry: mm 57.10
